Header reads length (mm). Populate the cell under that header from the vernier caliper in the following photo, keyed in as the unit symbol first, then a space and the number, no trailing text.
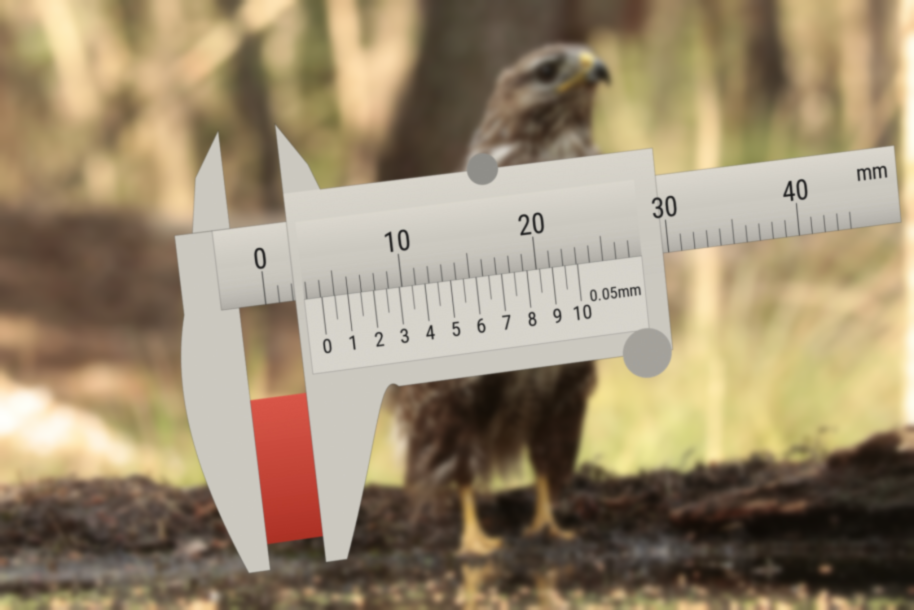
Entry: mm 4.1
